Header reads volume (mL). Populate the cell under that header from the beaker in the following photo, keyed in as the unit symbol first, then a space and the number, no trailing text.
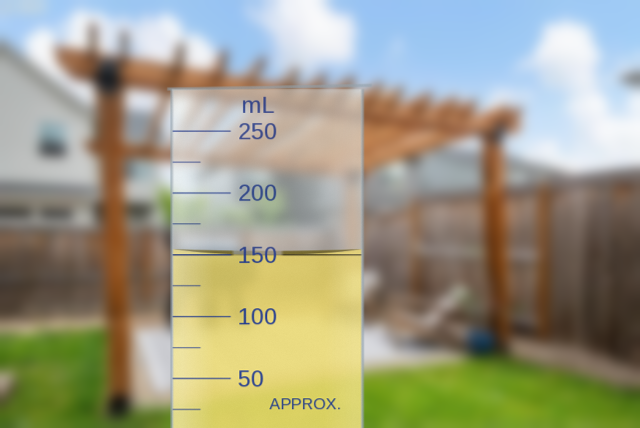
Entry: mL 150
